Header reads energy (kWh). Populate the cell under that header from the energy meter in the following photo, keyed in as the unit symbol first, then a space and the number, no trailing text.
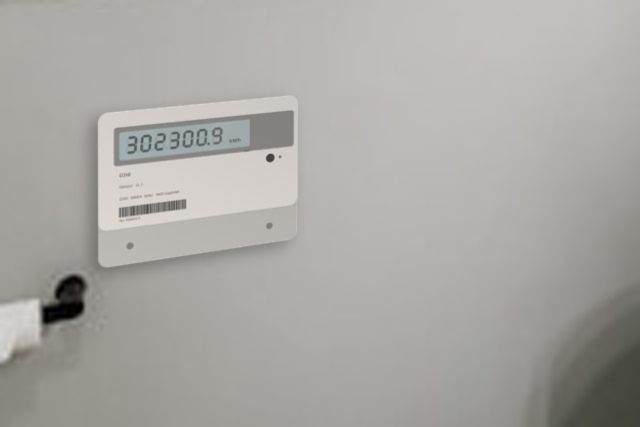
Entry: kWh 302300.9
